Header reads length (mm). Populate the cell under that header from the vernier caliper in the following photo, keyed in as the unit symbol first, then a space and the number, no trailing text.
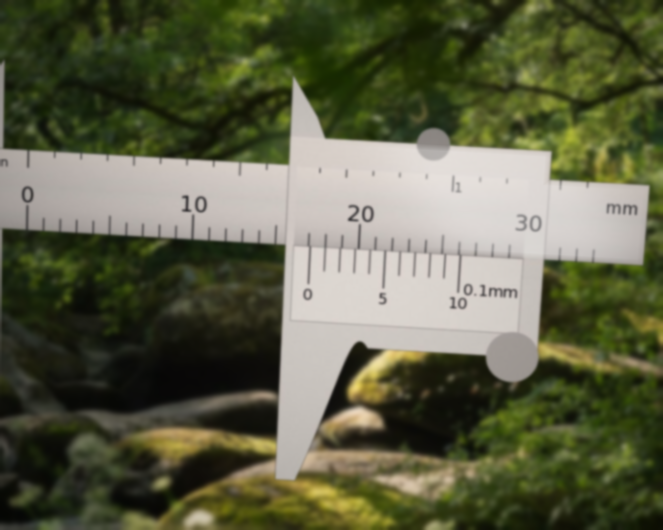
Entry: mm 17.1
